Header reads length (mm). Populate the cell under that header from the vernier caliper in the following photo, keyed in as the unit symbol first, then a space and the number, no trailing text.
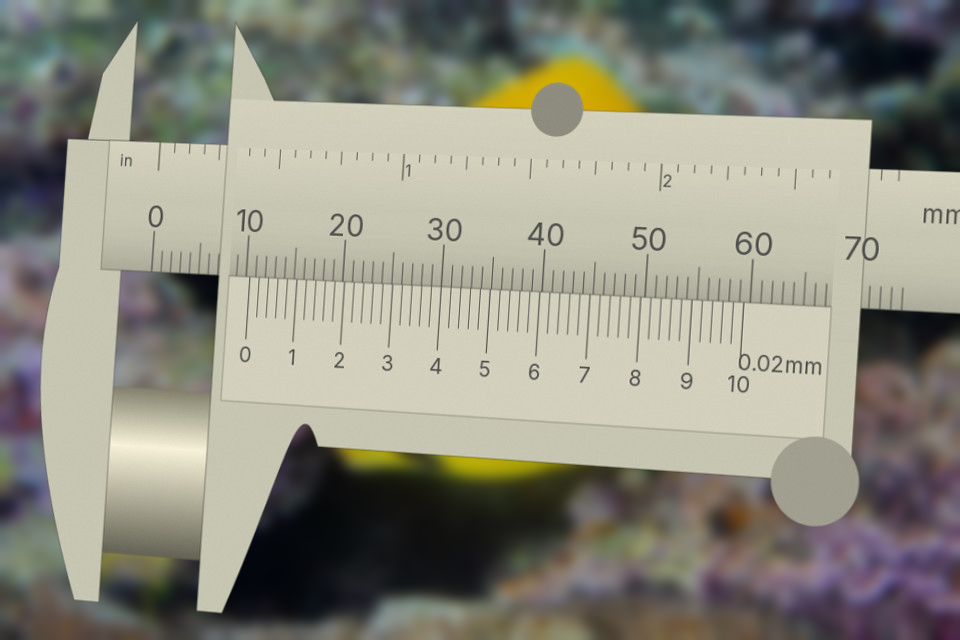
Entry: mm 10.4
